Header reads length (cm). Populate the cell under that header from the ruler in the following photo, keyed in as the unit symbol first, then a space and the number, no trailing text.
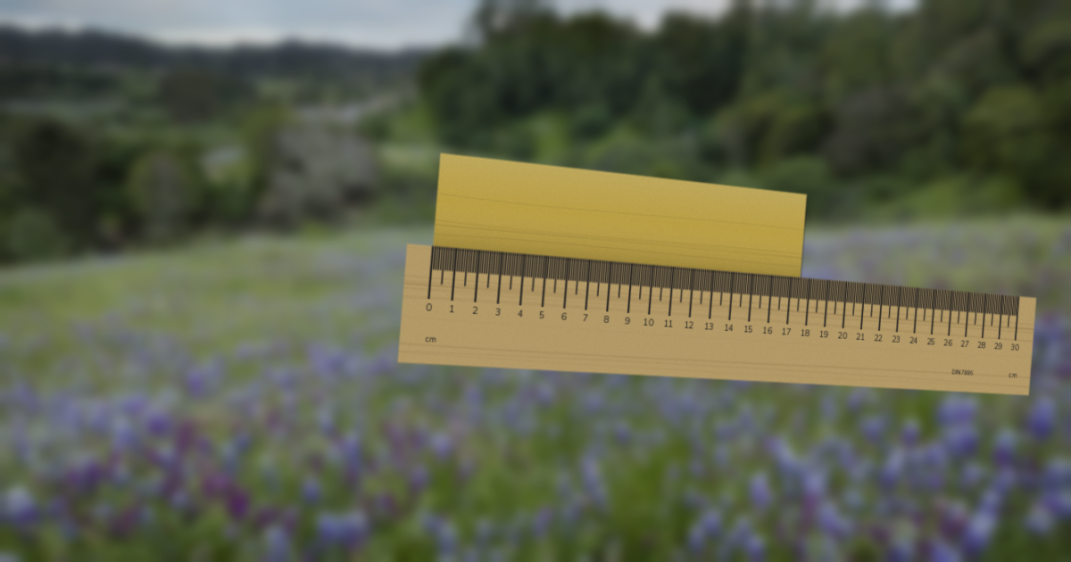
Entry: cm 17.5
